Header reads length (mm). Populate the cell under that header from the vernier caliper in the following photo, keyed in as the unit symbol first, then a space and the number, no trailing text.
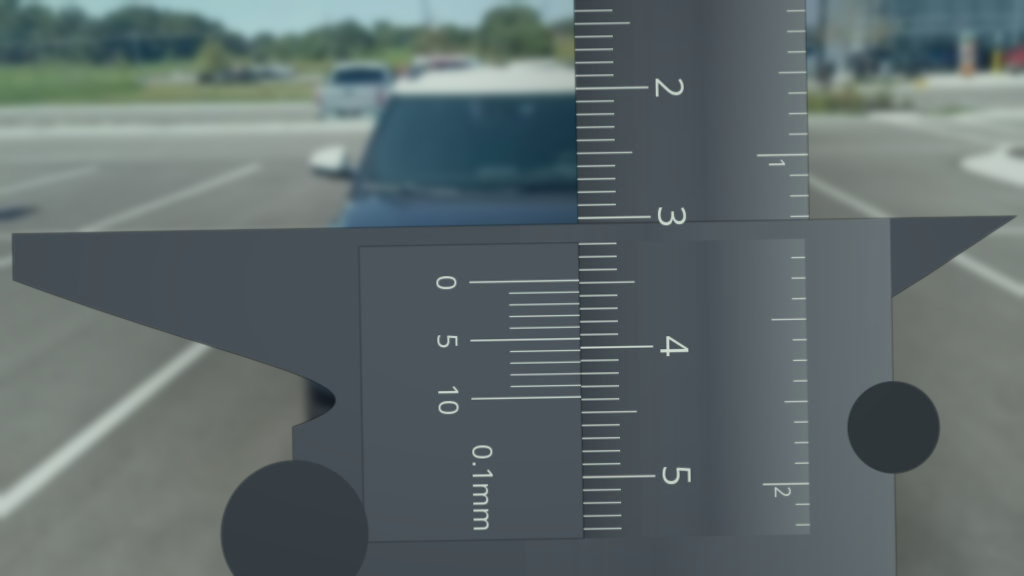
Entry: mm 34.8
